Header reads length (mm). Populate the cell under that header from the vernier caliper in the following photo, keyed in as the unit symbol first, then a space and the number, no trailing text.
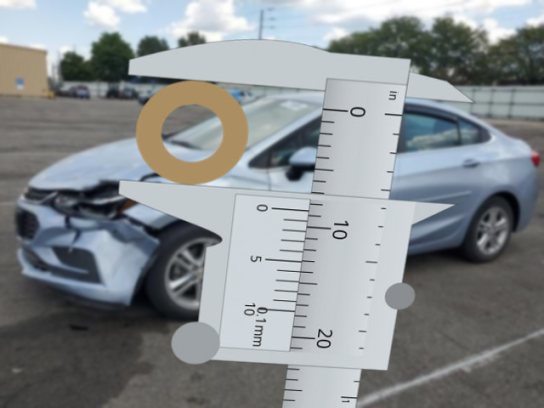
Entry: mm 8.6
